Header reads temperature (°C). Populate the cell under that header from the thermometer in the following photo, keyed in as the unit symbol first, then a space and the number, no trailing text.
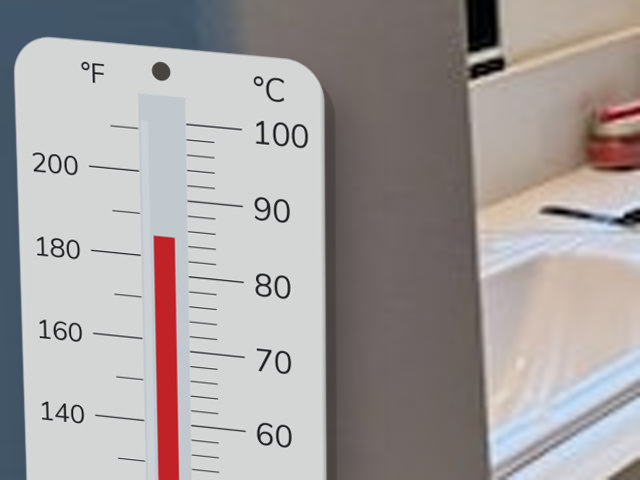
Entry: °C 85
